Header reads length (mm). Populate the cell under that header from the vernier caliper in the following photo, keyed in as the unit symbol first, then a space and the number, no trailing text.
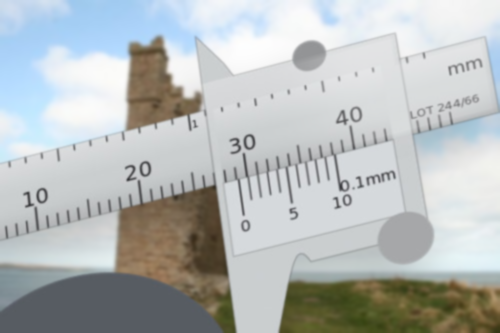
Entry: mm 29.2
